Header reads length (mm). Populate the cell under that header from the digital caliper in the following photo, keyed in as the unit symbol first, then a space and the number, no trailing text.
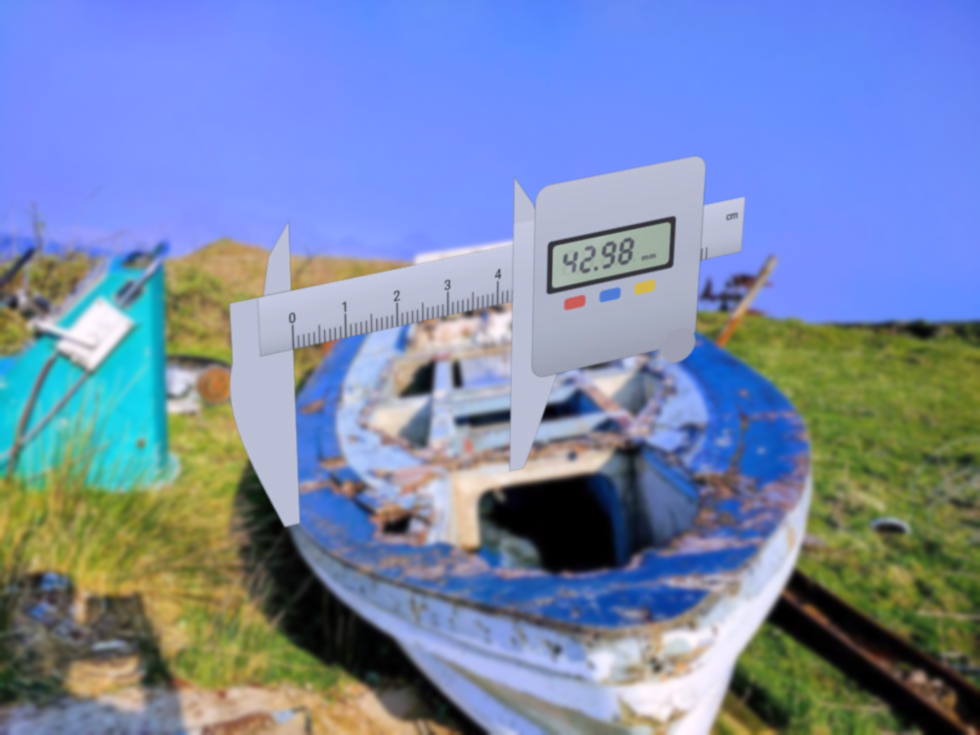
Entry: mm 42.98
